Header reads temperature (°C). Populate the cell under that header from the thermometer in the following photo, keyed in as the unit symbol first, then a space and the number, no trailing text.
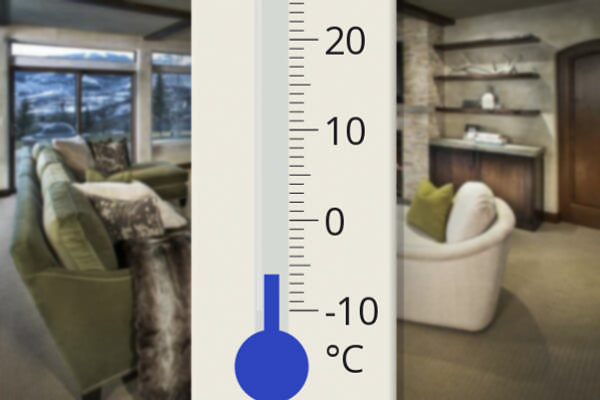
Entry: °C -6
